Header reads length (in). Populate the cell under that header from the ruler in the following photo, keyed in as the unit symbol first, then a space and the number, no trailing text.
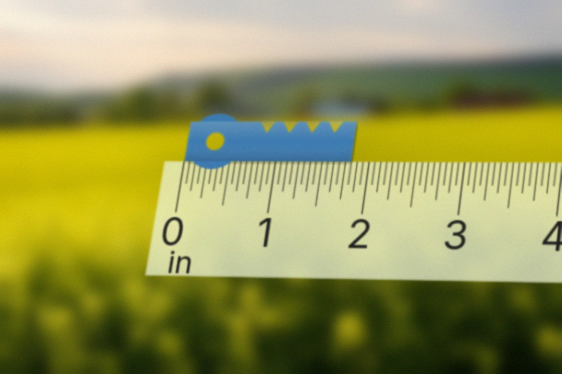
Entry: in 1.8125
